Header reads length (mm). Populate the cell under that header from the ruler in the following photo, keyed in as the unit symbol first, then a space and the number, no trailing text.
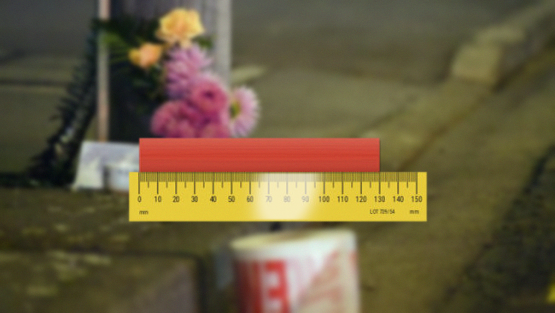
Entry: mm 130
